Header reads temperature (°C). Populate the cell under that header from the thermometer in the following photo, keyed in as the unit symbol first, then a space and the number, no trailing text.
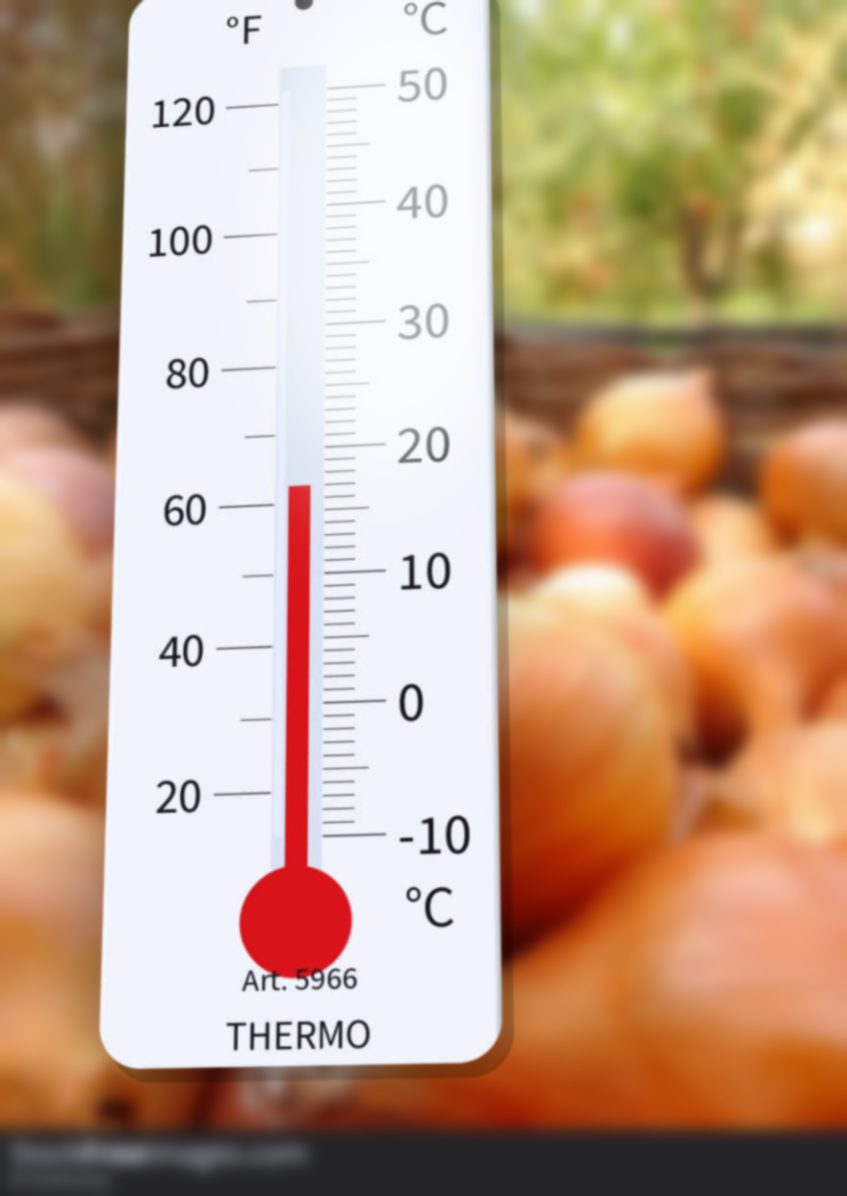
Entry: °C 17
